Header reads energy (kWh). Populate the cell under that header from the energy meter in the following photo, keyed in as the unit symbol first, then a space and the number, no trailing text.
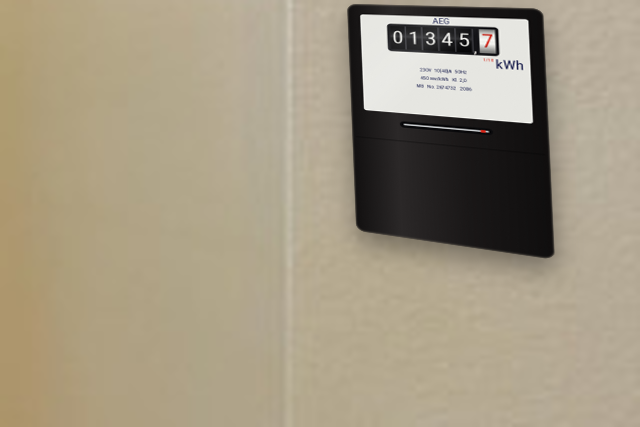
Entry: kWh 1345.7
